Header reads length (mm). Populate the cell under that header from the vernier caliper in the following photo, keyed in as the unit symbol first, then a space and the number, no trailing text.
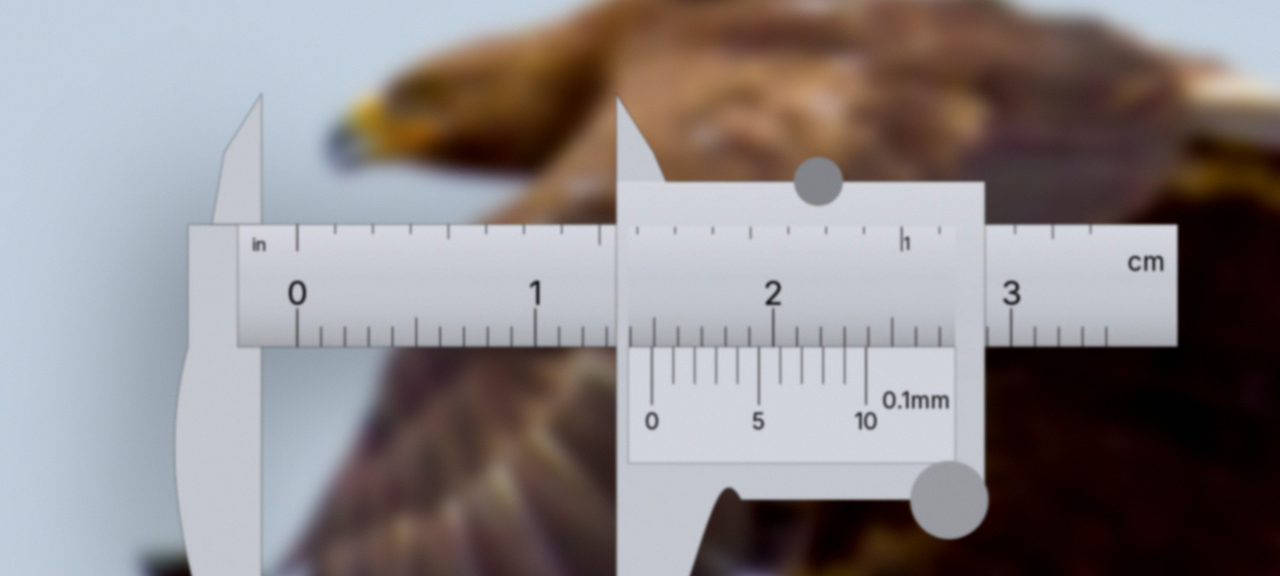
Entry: mm 14.9
